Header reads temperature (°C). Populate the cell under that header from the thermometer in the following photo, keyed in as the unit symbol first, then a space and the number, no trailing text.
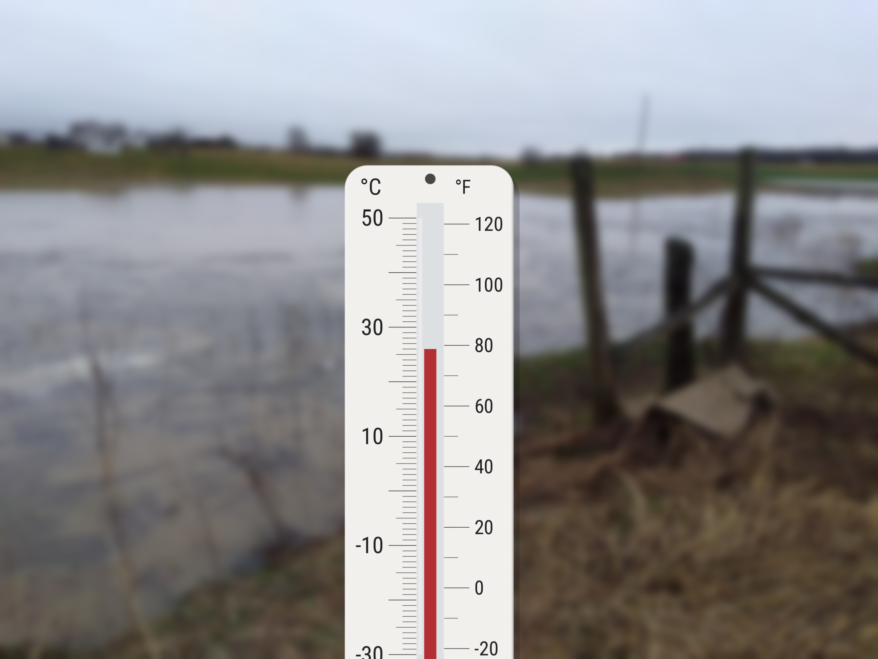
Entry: °C 26
